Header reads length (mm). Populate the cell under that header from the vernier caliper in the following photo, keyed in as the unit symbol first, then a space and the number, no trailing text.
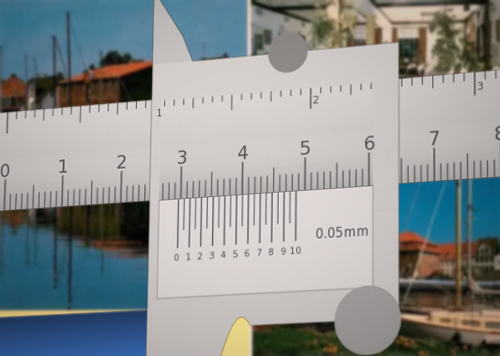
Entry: mm 29.6
